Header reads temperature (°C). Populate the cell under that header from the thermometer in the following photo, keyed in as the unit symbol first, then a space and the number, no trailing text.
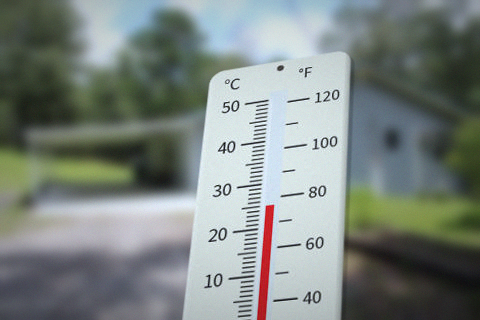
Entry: °C 25
